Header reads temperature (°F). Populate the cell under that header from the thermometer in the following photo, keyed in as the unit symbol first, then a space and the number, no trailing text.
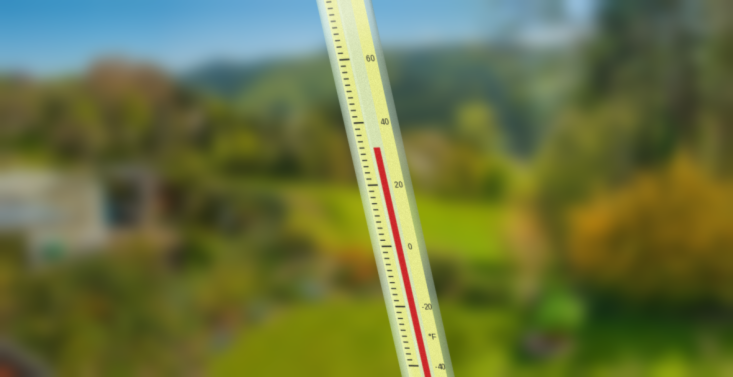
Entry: °F 32
